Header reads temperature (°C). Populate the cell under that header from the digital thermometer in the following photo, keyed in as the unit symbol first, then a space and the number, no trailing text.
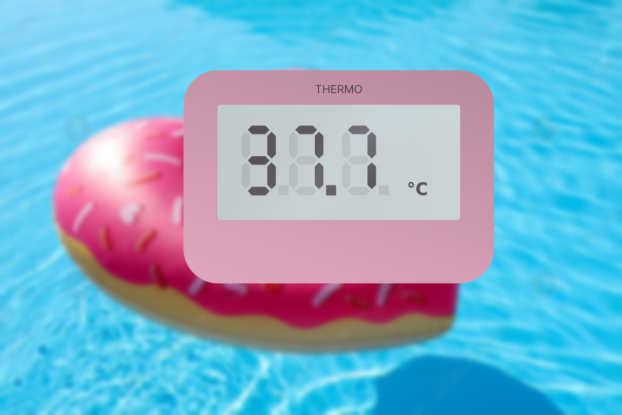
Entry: °C 37.7
